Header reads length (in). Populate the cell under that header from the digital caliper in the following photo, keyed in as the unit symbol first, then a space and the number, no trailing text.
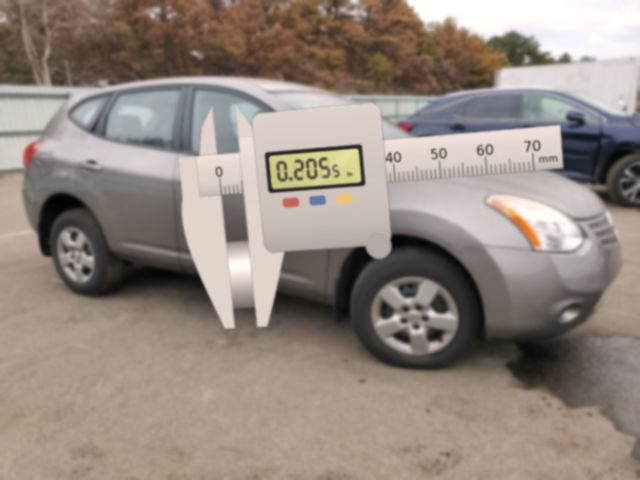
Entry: in 0.2055
